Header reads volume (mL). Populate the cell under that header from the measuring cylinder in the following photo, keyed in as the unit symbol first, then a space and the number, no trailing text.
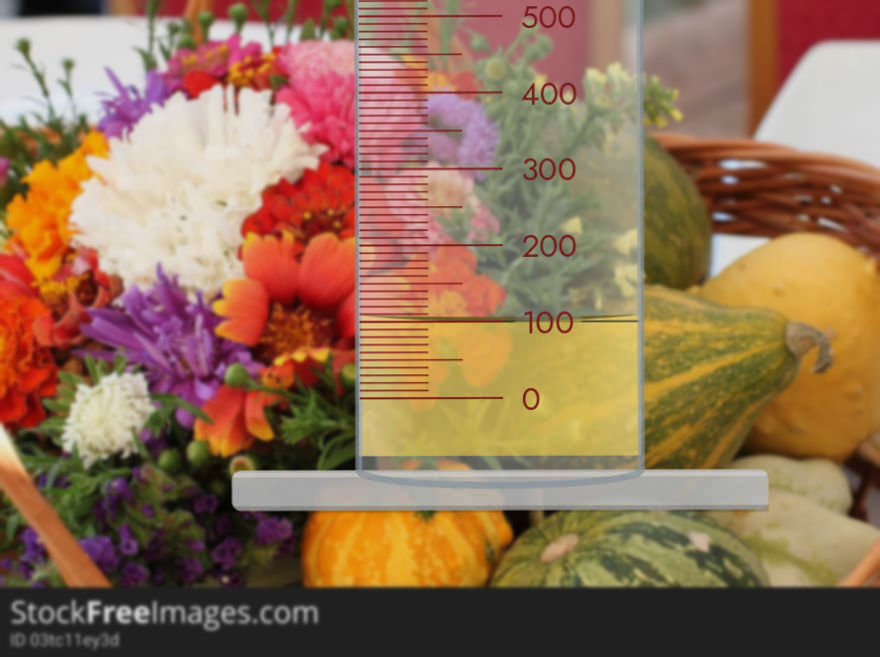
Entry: mL 100
